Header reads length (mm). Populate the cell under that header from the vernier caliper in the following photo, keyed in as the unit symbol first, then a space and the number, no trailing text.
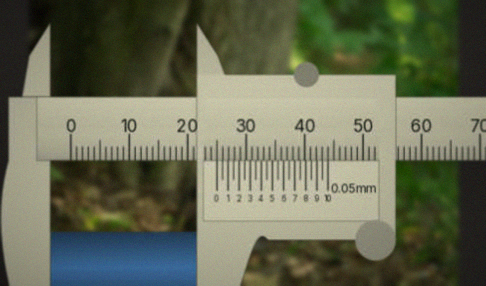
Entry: mm 25.0
